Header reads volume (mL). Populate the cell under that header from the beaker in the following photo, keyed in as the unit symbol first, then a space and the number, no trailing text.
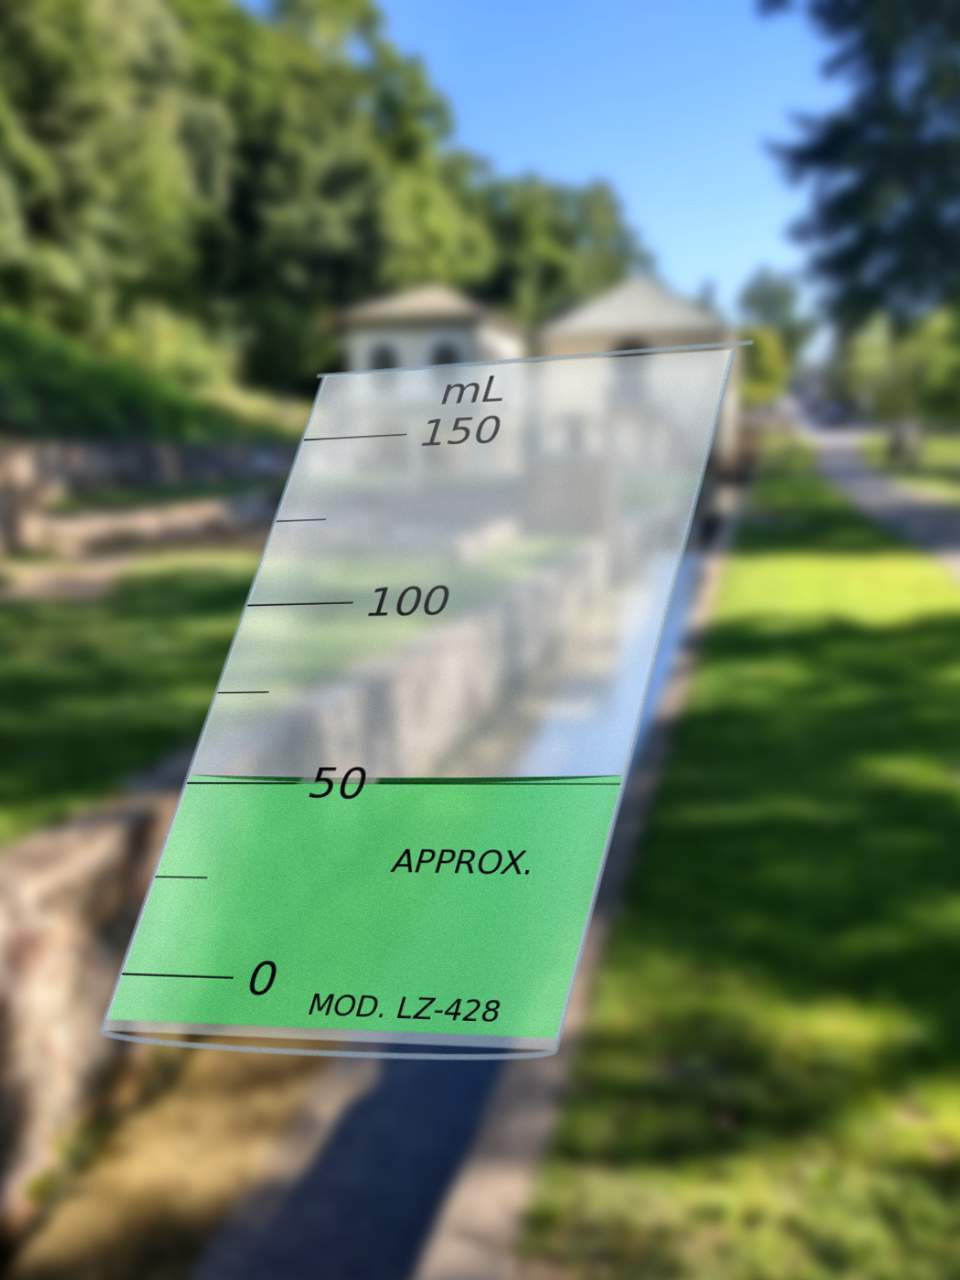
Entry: mL 50
